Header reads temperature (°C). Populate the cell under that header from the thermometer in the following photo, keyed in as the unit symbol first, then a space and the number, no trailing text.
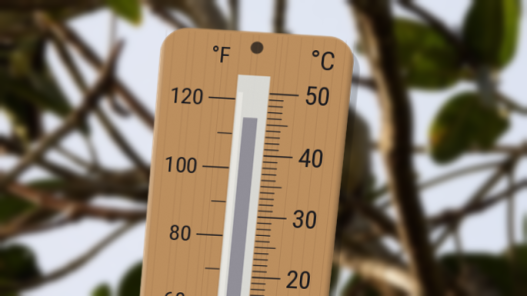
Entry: °C 46
